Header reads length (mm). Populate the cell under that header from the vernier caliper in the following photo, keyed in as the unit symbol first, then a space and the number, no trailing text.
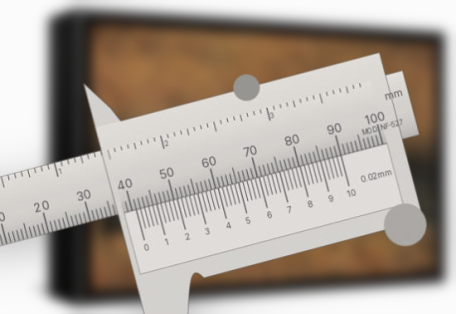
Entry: mm 41.0
